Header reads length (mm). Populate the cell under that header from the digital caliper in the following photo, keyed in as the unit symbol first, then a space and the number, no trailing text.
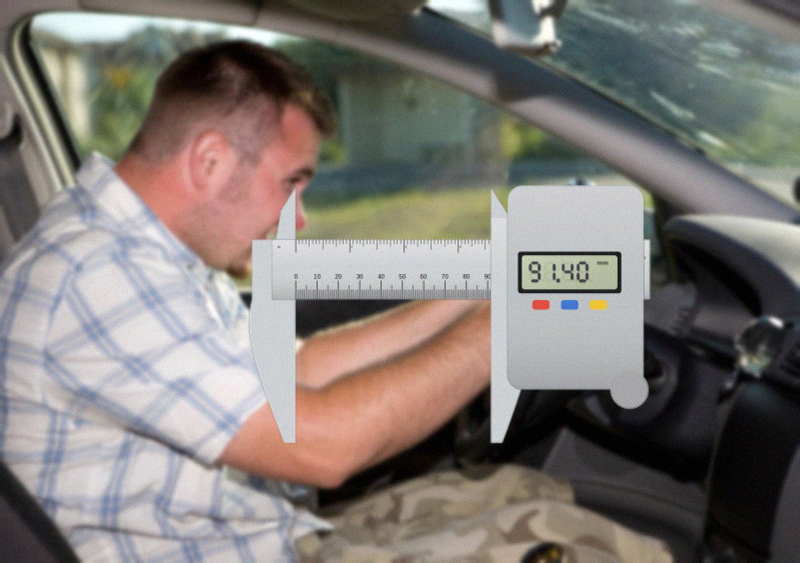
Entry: mm 91.40
